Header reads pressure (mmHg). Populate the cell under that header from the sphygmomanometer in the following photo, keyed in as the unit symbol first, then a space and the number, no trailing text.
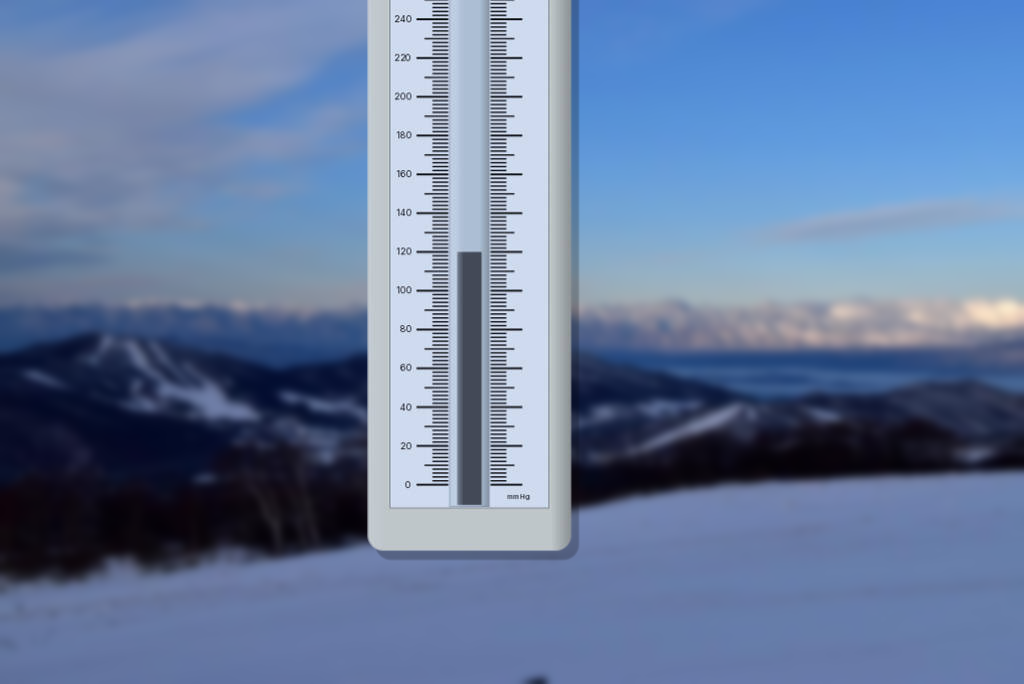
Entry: mmHg 120
